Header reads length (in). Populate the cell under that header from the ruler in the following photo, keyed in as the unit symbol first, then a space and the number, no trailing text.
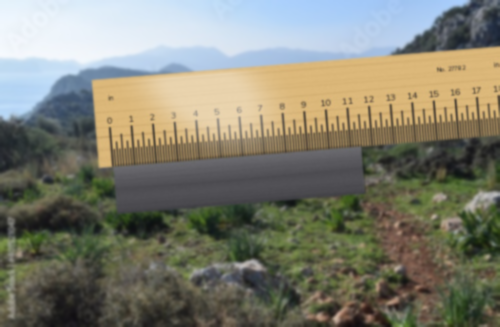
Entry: in 11.5
